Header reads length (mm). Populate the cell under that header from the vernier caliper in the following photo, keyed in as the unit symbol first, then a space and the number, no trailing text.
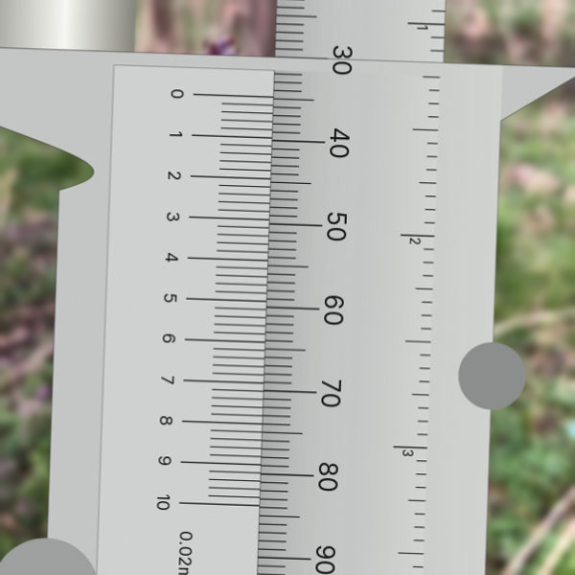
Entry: mm 34.8
